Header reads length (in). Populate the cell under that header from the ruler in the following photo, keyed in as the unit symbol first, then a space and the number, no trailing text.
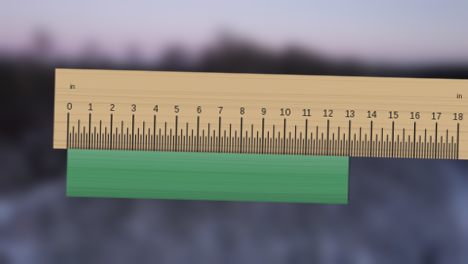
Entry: in 13
